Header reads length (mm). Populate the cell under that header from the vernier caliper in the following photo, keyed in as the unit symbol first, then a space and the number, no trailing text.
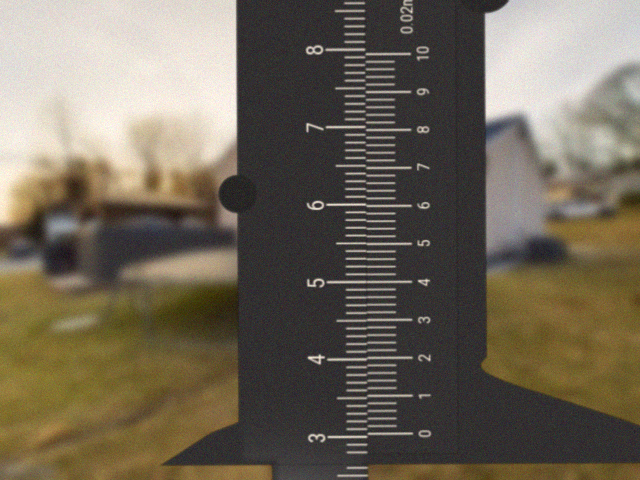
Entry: mm 30.4
